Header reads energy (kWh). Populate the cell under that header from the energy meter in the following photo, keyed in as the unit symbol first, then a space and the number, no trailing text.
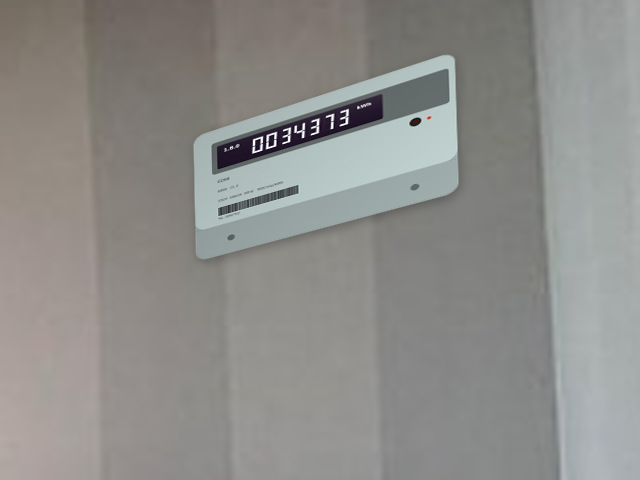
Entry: kWh 34373
